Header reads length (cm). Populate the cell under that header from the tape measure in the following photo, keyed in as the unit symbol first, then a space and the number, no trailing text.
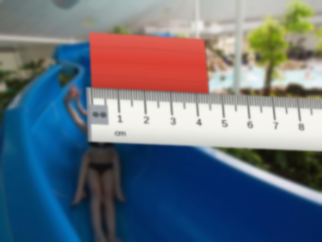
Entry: cm 4.5
